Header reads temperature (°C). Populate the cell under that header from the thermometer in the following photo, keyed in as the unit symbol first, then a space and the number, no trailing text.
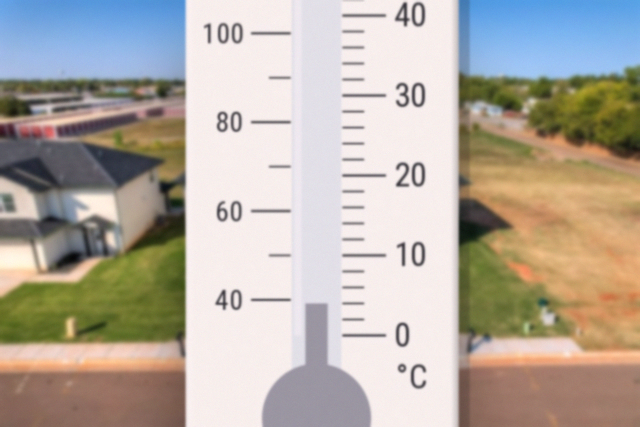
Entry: °C 4
